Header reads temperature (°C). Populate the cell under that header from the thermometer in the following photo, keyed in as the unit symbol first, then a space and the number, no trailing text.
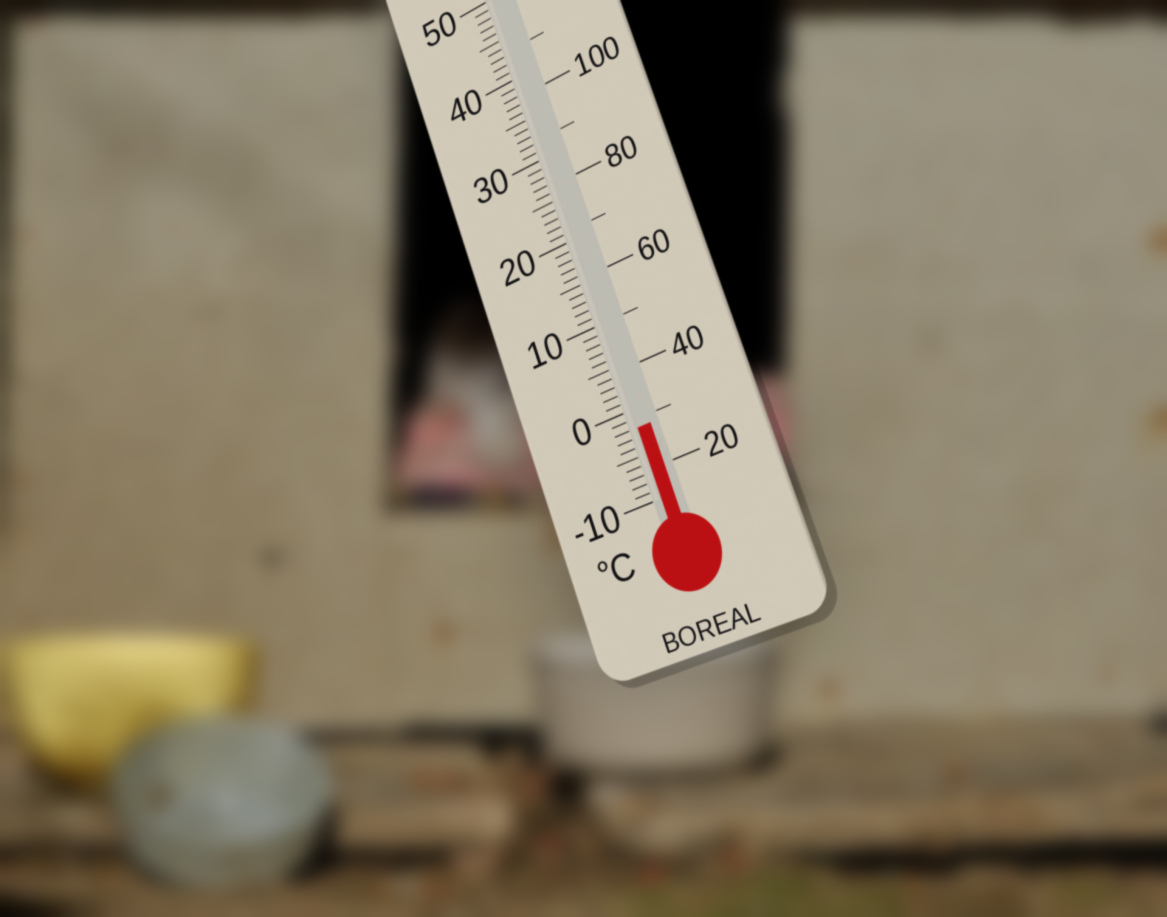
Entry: °C -2
